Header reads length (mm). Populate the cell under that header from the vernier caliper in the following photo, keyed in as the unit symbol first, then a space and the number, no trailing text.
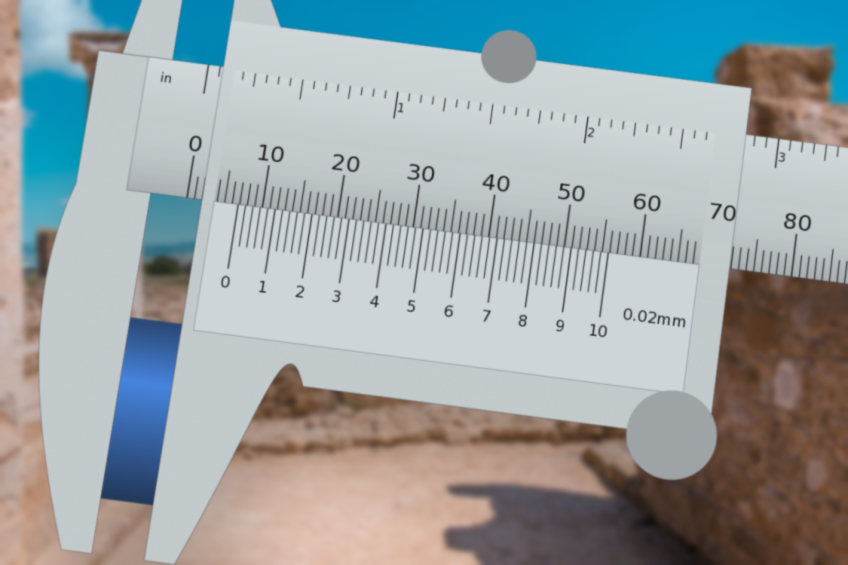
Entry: mm 6.8
